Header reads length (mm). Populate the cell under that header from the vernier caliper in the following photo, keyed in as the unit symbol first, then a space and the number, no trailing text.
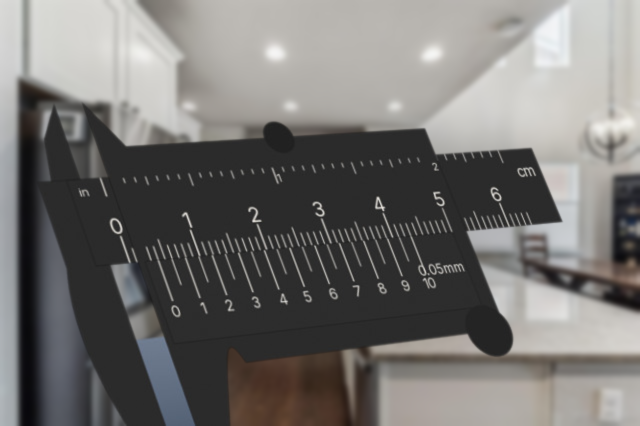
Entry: mm 4.0
